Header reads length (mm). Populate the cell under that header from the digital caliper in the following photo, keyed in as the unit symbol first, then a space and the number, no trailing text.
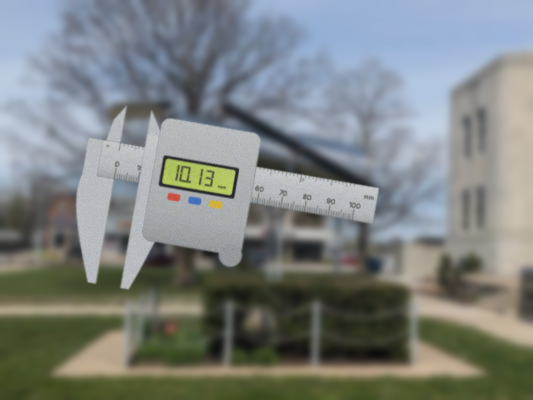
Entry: mm 10.13
